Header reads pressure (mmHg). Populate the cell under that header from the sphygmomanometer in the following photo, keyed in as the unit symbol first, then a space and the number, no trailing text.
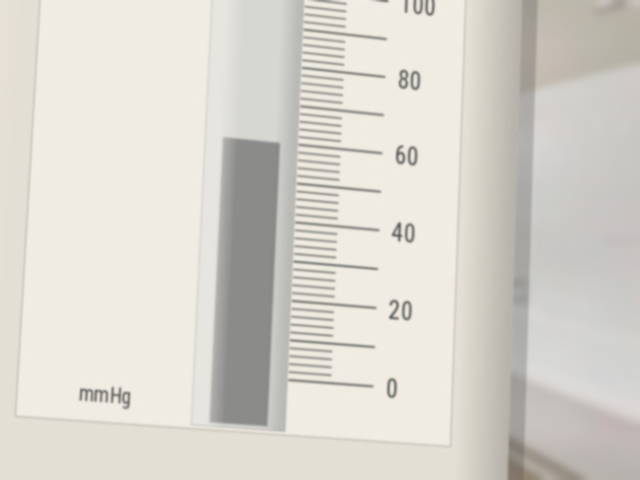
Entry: mmHg 60
